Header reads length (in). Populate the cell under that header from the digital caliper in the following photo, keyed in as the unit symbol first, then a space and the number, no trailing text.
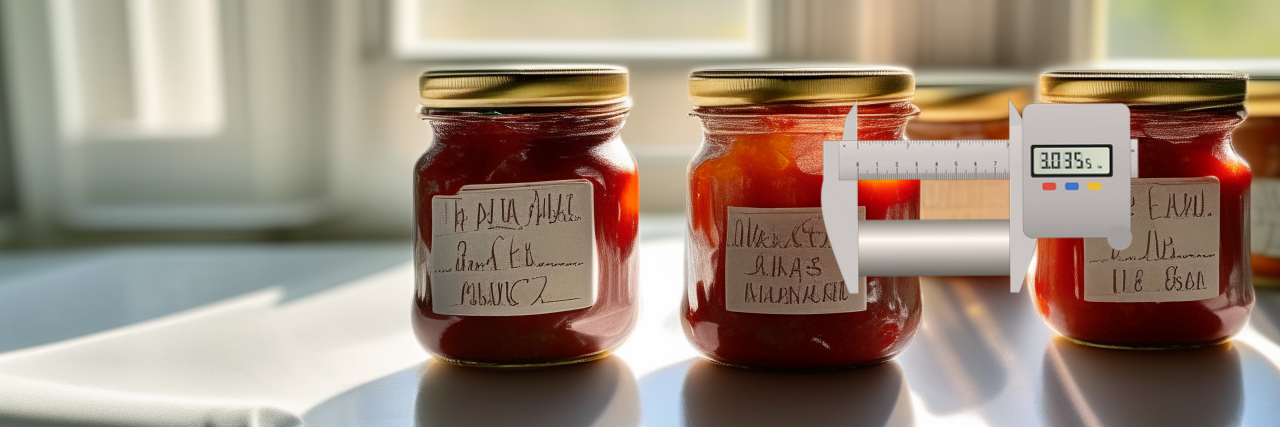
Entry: in 3.0355
